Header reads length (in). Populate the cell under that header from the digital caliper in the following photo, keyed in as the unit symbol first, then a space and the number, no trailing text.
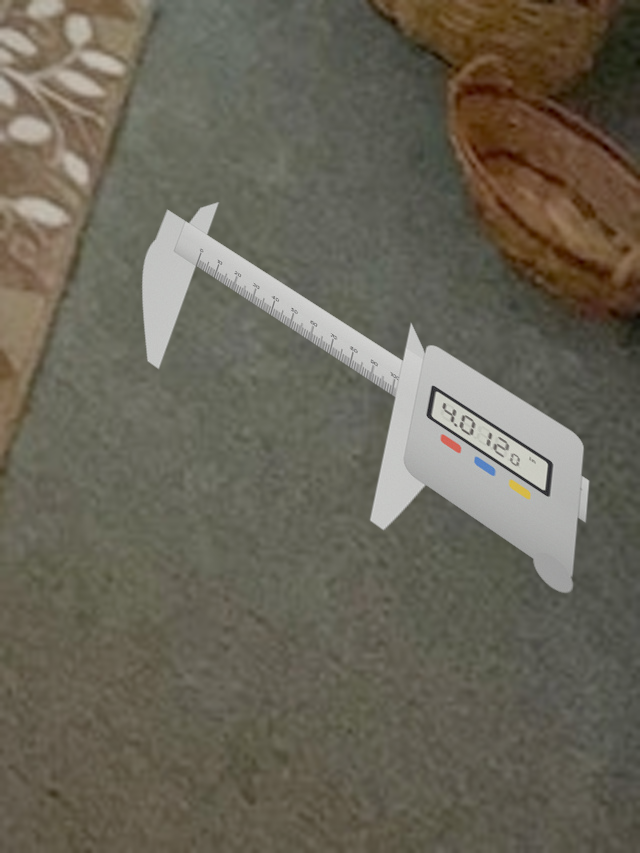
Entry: in 4.0120
